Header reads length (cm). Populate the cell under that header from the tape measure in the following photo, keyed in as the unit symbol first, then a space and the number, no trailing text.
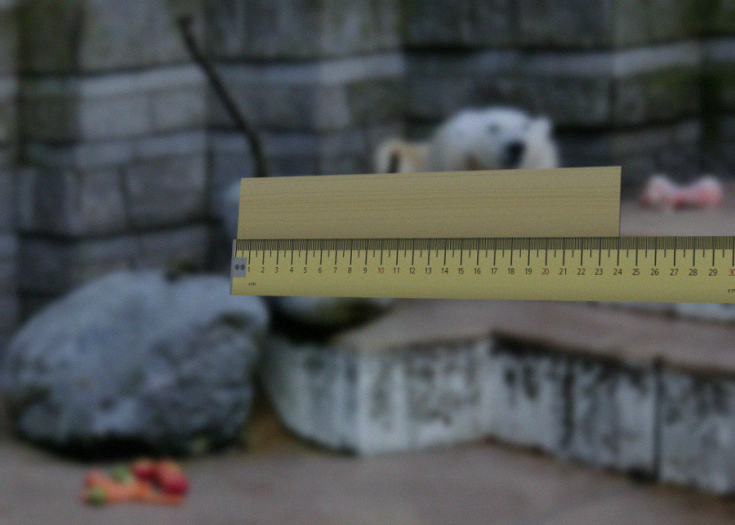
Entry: cm 24
